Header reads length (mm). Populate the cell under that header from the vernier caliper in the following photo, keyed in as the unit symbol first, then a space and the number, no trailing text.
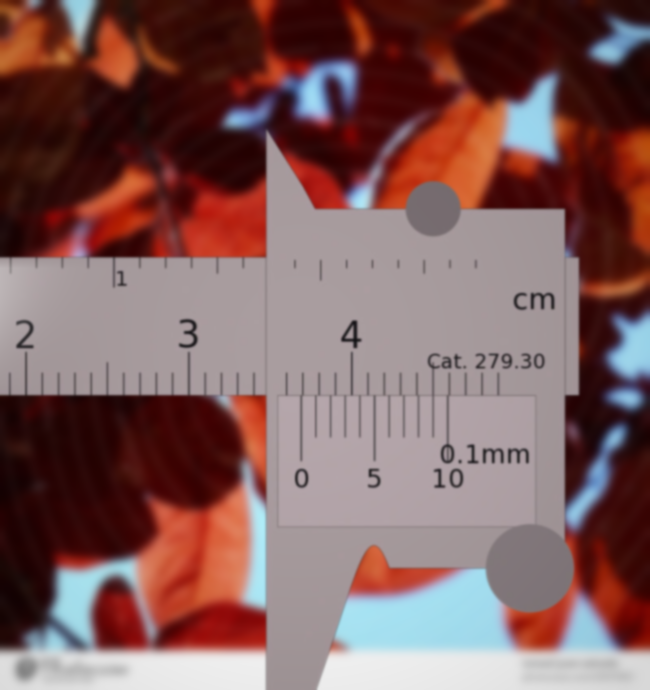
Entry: mm 36.9
